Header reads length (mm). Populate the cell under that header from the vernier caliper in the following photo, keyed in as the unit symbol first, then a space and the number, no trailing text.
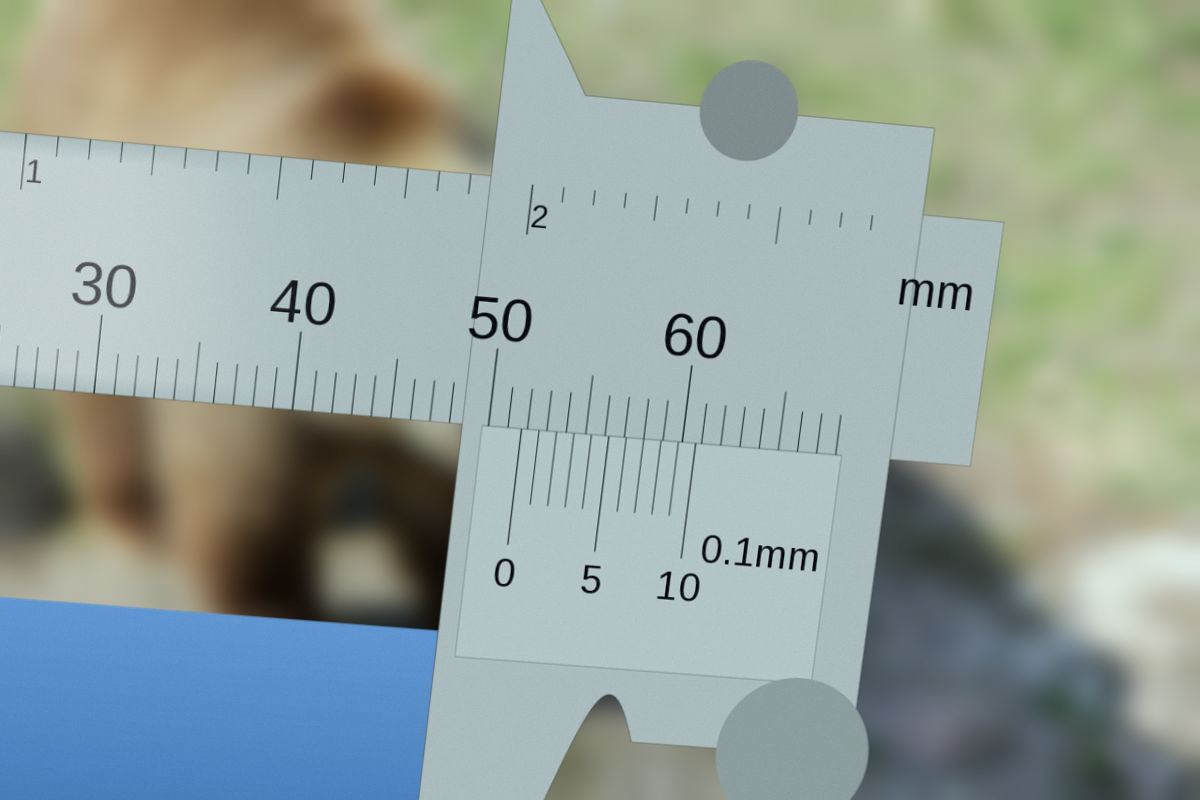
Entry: mm 51.7
